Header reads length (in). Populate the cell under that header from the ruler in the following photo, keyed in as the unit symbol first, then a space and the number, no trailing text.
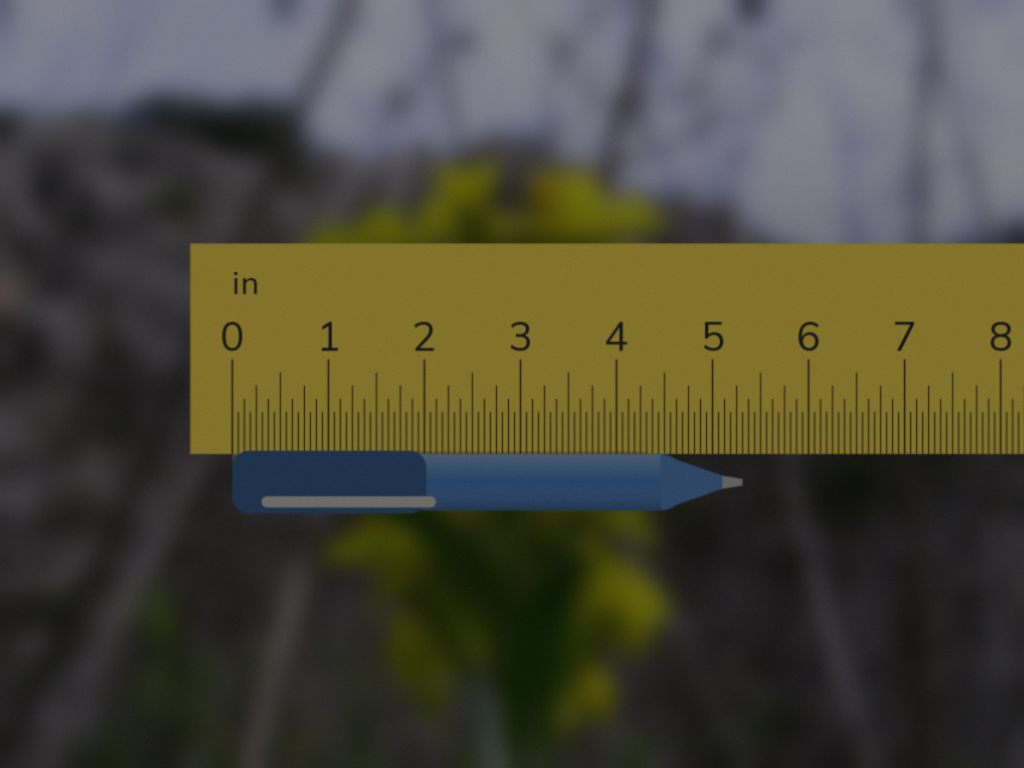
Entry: in 5.3125
